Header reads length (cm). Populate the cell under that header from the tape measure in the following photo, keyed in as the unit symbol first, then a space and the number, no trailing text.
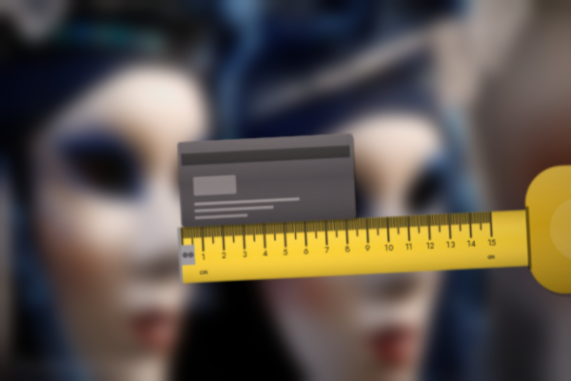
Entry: cm 8.5
